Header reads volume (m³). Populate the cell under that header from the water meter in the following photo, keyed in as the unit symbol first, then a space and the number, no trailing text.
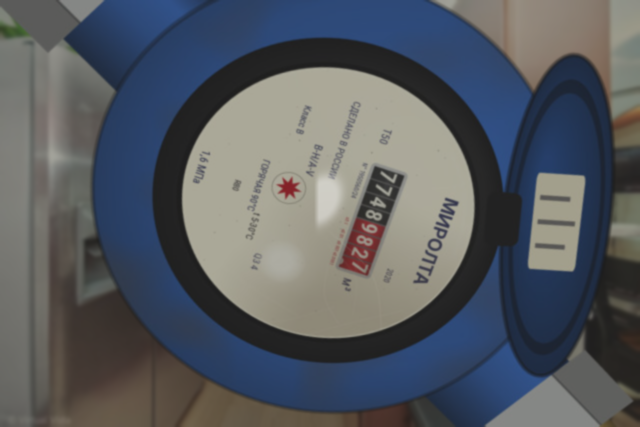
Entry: m³ 7748.9827
